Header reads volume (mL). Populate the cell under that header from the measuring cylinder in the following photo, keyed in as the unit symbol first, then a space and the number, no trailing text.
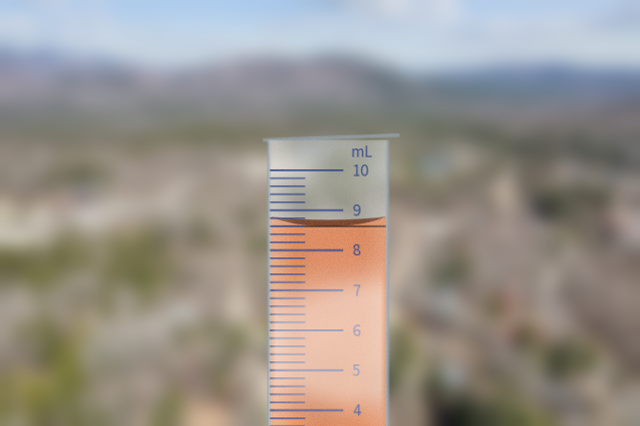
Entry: mL 8.6
